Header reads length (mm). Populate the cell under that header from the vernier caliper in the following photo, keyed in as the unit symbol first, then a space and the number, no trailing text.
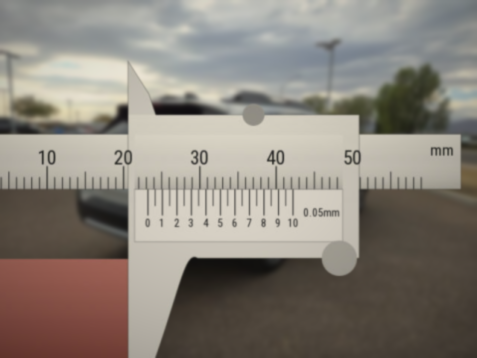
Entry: mm 23.2
